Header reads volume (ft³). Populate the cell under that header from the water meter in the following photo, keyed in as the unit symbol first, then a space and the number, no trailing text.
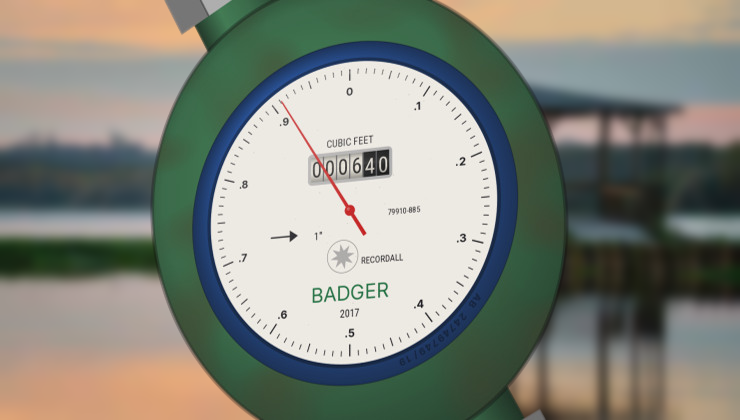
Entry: ft³ 639.91
